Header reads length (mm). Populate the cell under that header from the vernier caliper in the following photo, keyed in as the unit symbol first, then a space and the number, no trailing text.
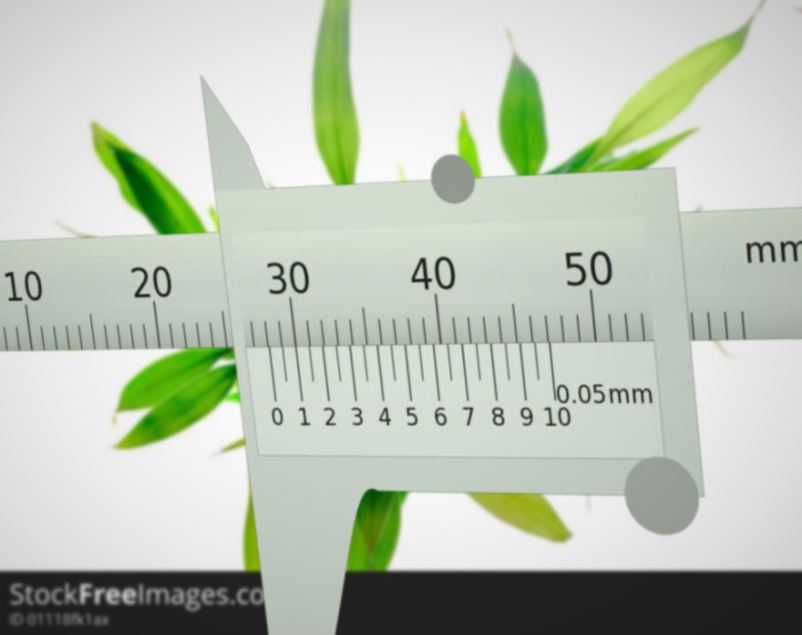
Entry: mm 28.1
